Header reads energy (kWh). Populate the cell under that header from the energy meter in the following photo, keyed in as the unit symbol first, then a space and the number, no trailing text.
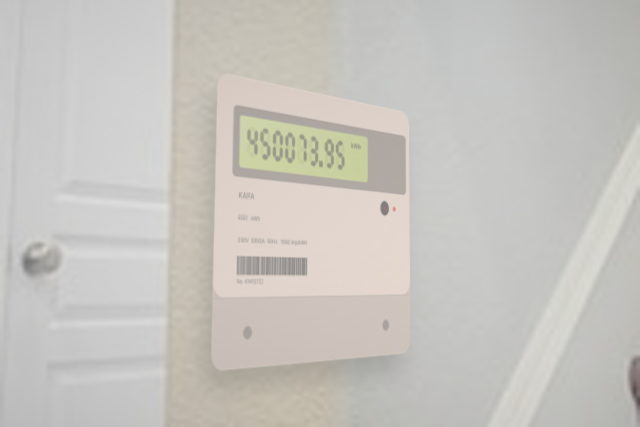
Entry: kWh 450073.95
